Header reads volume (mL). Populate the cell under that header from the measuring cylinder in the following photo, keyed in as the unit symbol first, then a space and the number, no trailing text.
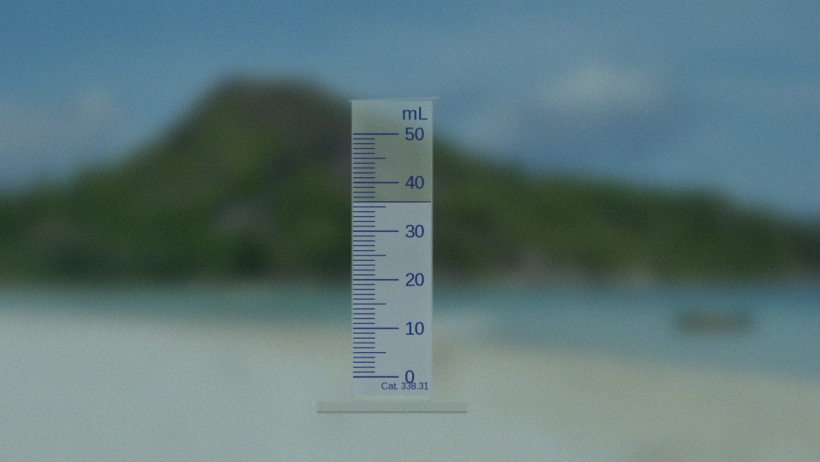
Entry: mL 36
